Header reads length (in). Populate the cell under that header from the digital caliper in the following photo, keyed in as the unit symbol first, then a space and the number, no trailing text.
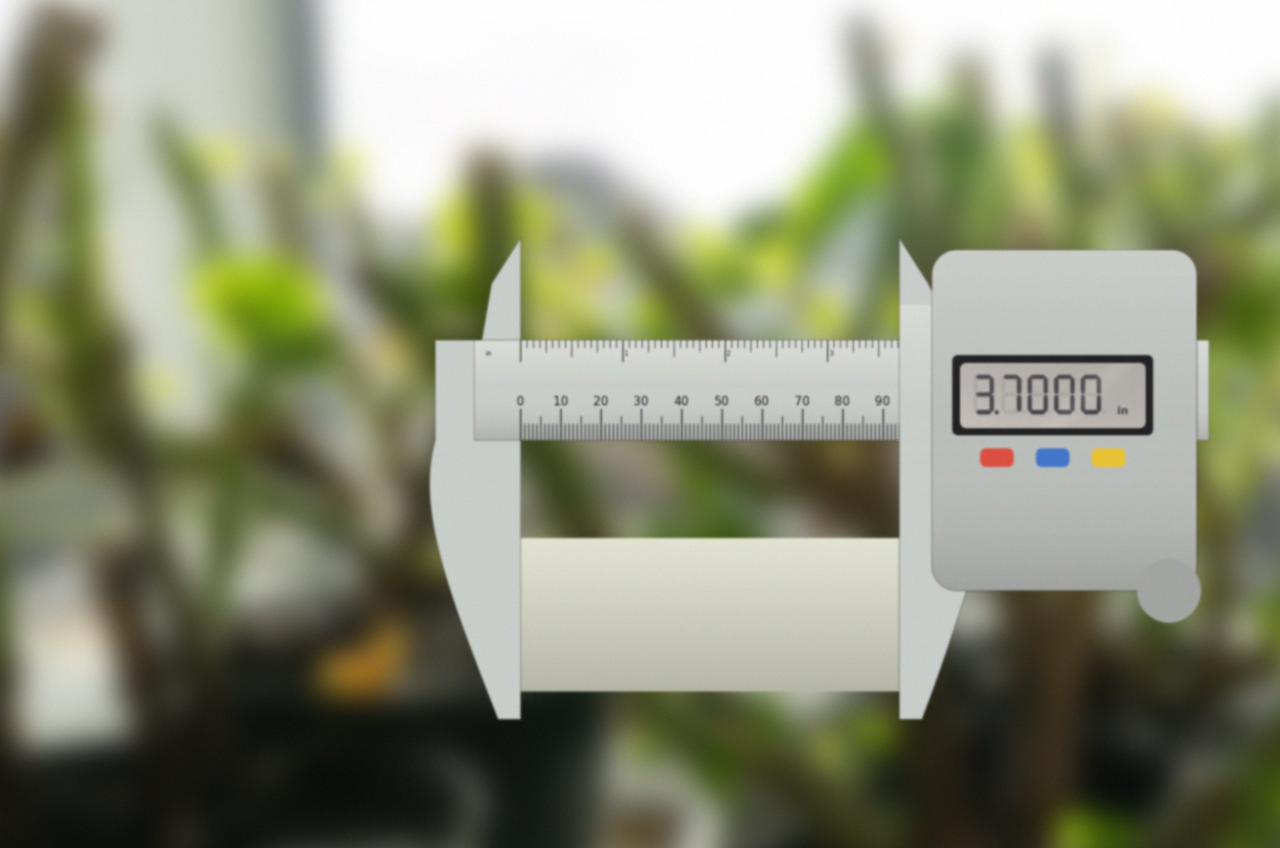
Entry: in 3.7000
